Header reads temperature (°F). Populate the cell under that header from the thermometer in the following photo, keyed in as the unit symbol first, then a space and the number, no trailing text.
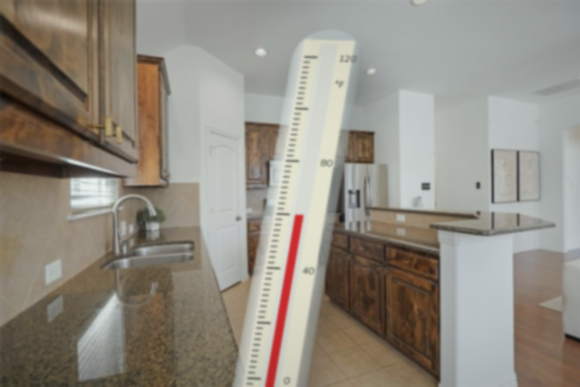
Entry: °F 60
